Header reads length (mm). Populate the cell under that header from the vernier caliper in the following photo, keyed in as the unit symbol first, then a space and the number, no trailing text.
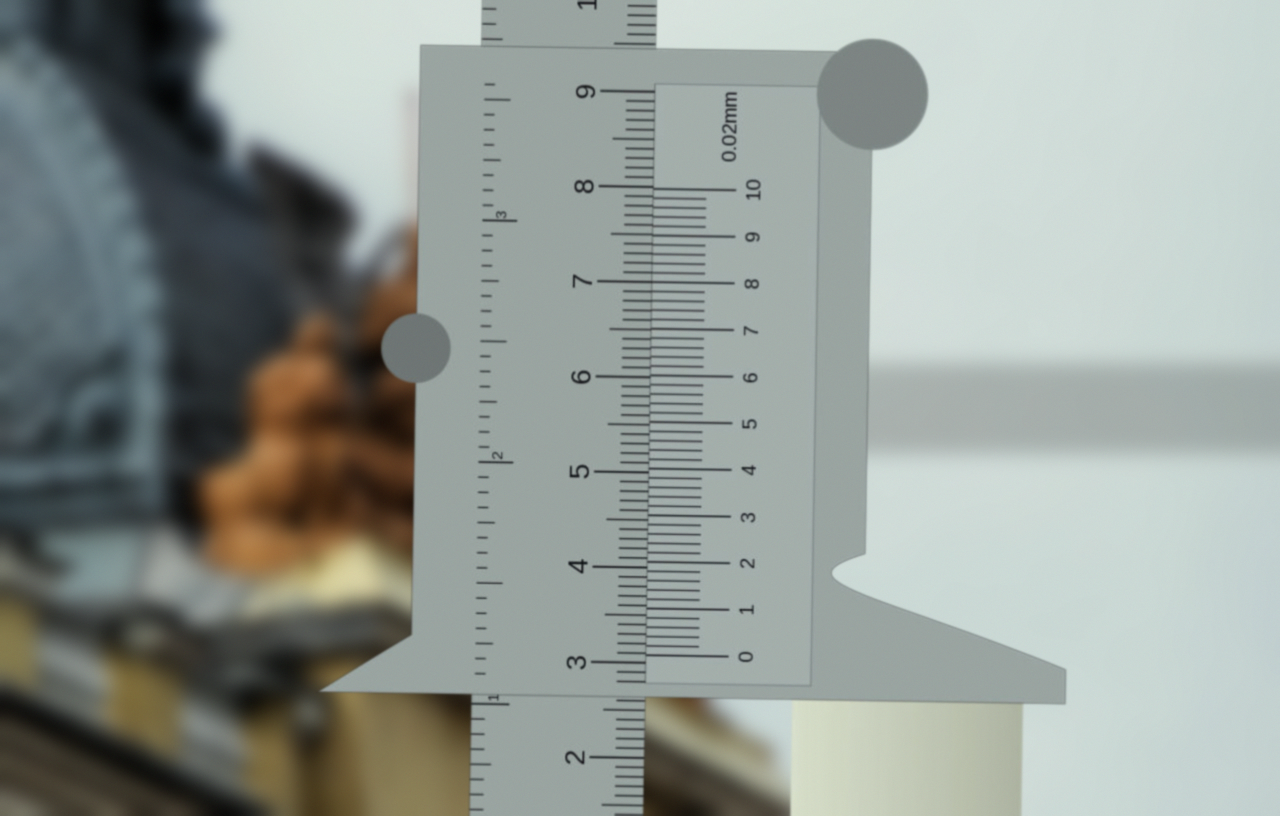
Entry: mm 30.8
